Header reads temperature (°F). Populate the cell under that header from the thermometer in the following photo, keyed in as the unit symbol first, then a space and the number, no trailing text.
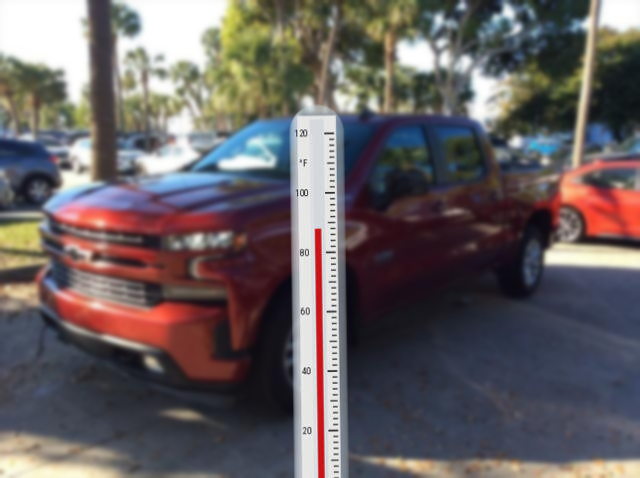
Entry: °F 88
